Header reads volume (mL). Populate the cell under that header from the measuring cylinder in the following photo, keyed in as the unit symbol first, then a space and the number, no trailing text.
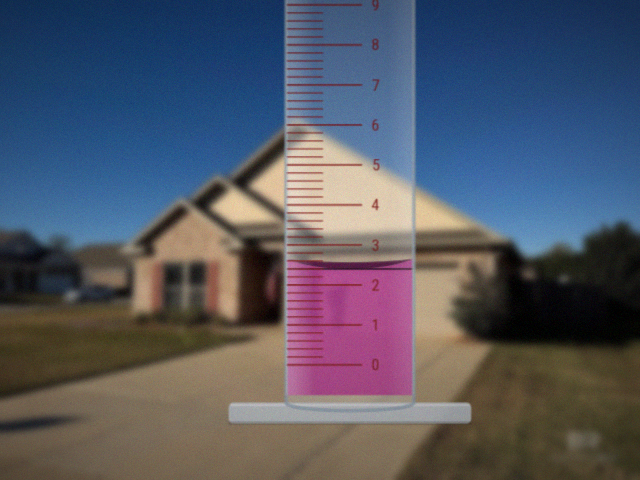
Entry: mL 2.4
